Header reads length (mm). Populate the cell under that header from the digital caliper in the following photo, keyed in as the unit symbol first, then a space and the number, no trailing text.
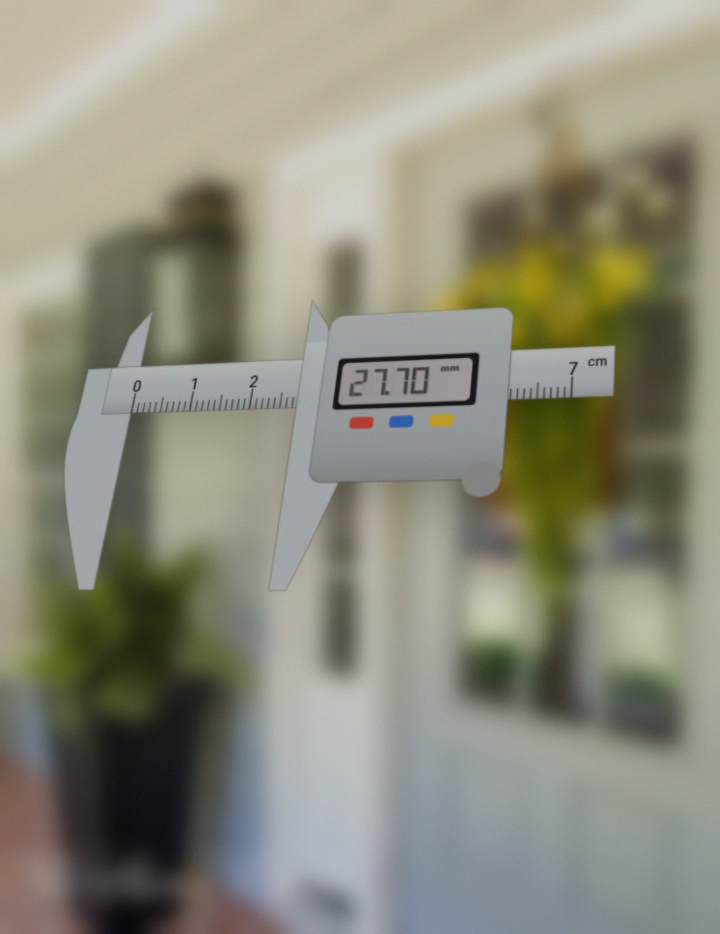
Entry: mm 27.70
